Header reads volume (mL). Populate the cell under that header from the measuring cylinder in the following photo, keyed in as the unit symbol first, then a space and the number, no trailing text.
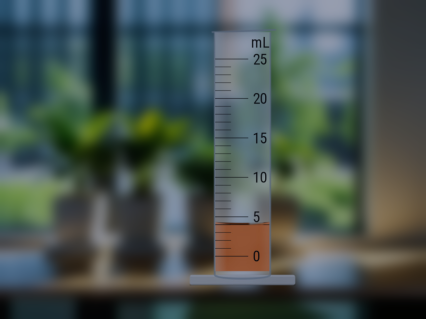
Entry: mL 4
